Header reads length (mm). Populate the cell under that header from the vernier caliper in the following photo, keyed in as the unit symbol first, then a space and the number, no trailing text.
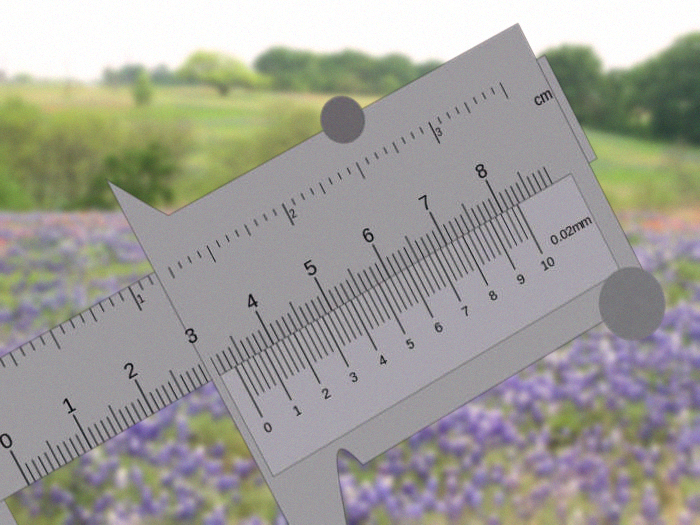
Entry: mm 33.6
